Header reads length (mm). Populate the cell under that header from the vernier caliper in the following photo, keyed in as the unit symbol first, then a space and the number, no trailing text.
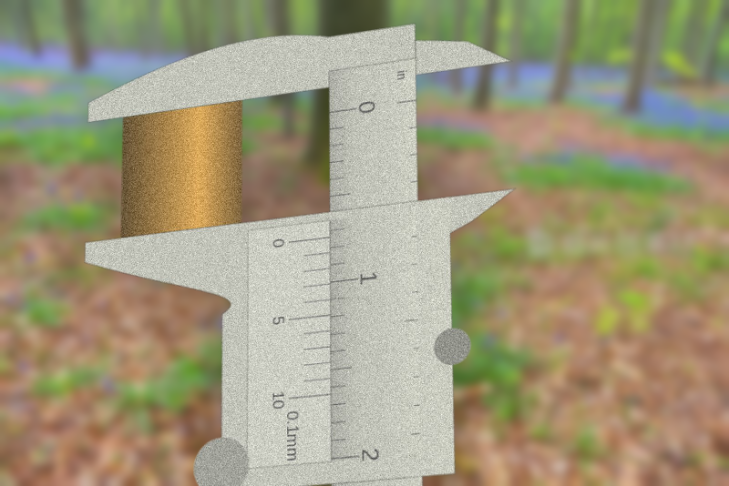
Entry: mm 7.4
